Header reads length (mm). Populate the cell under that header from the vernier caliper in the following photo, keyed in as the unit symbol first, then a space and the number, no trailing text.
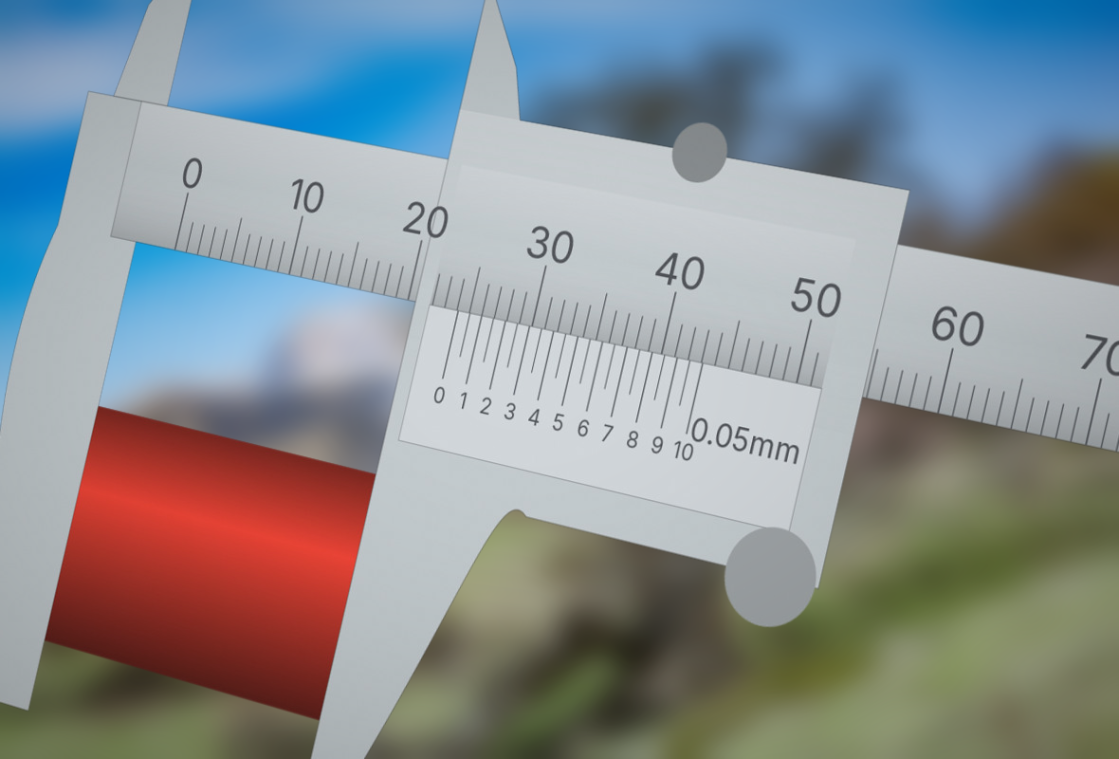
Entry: mm 24.1
